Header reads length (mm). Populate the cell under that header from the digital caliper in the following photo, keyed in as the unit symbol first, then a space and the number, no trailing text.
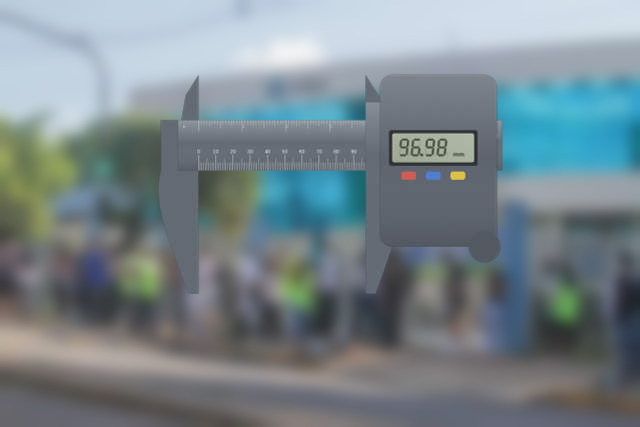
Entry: mm 96.98
